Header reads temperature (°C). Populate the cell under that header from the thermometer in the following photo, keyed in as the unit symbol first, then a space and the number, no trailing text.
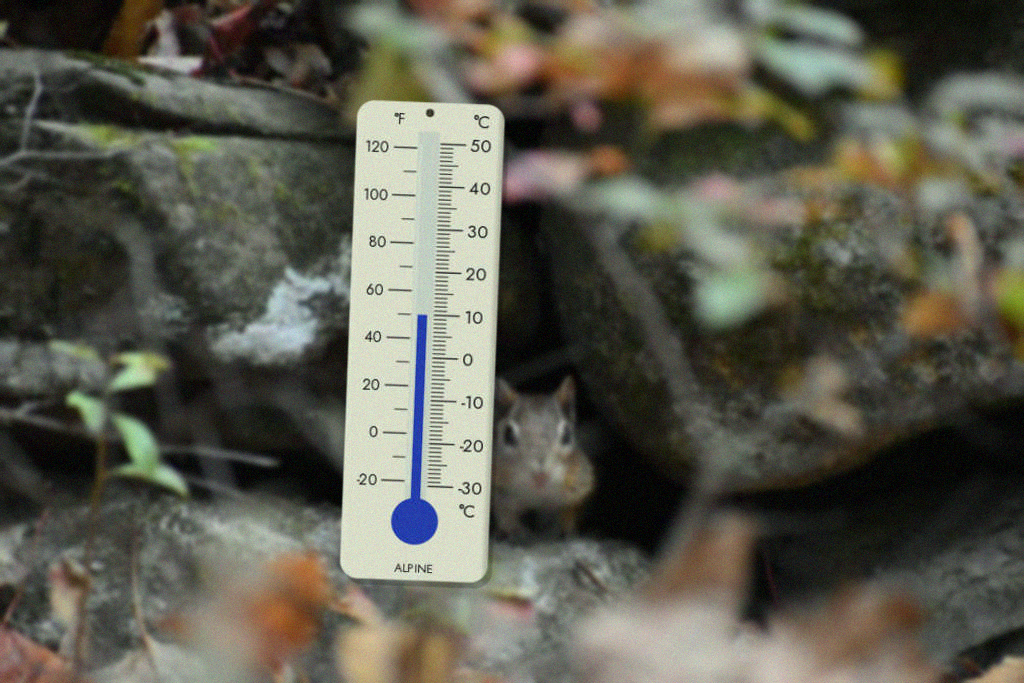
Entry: °C 10
